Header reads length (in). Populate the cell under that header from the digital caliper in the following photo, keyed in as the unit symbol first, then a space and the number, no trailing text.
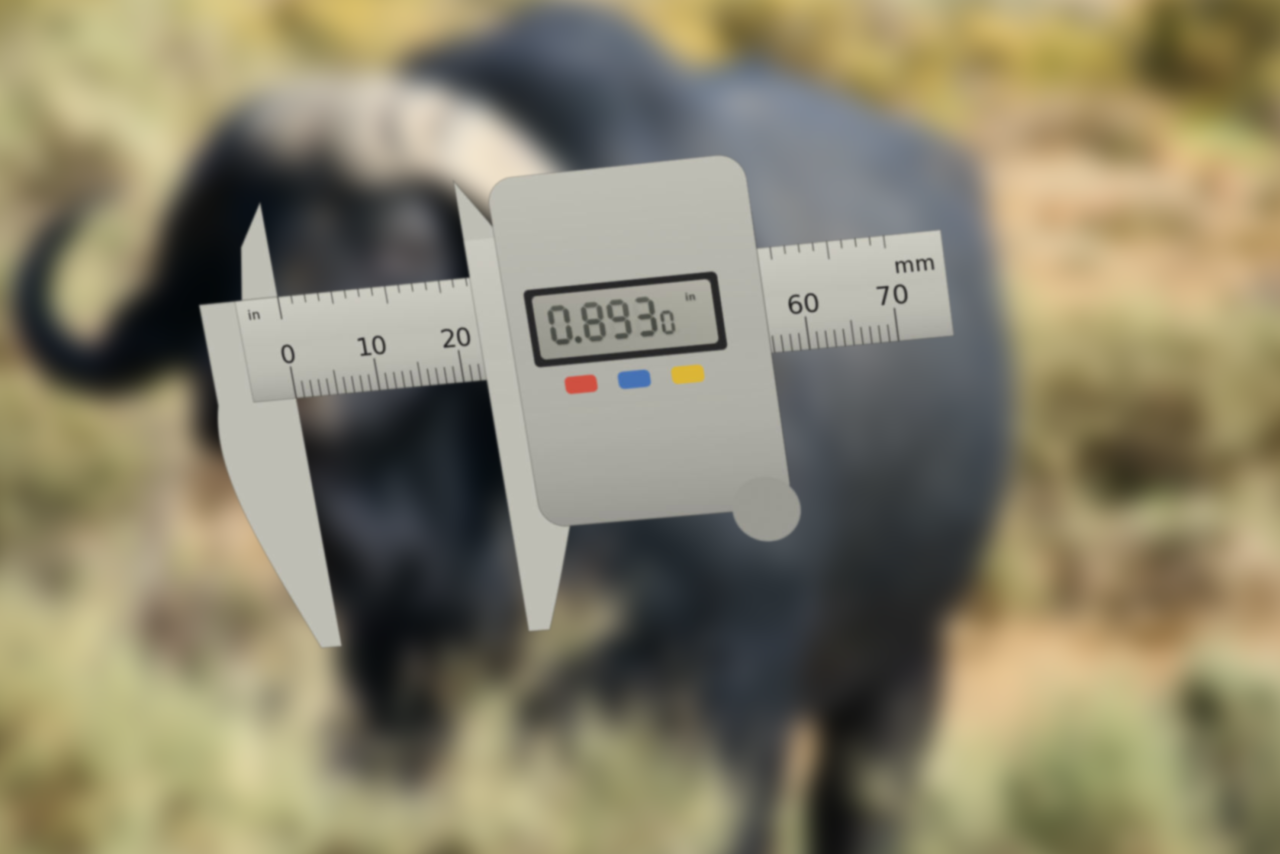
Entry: in 0.8930
